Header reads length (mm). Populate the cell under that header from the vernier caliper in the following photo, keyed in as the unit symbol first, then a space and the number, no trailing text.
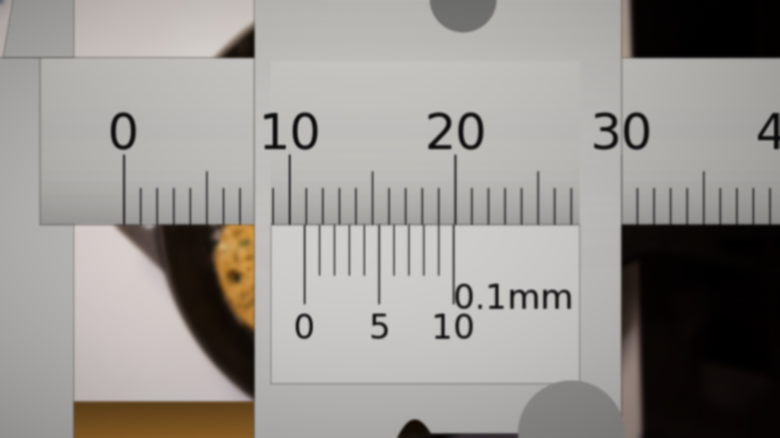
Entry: mm 10.9
